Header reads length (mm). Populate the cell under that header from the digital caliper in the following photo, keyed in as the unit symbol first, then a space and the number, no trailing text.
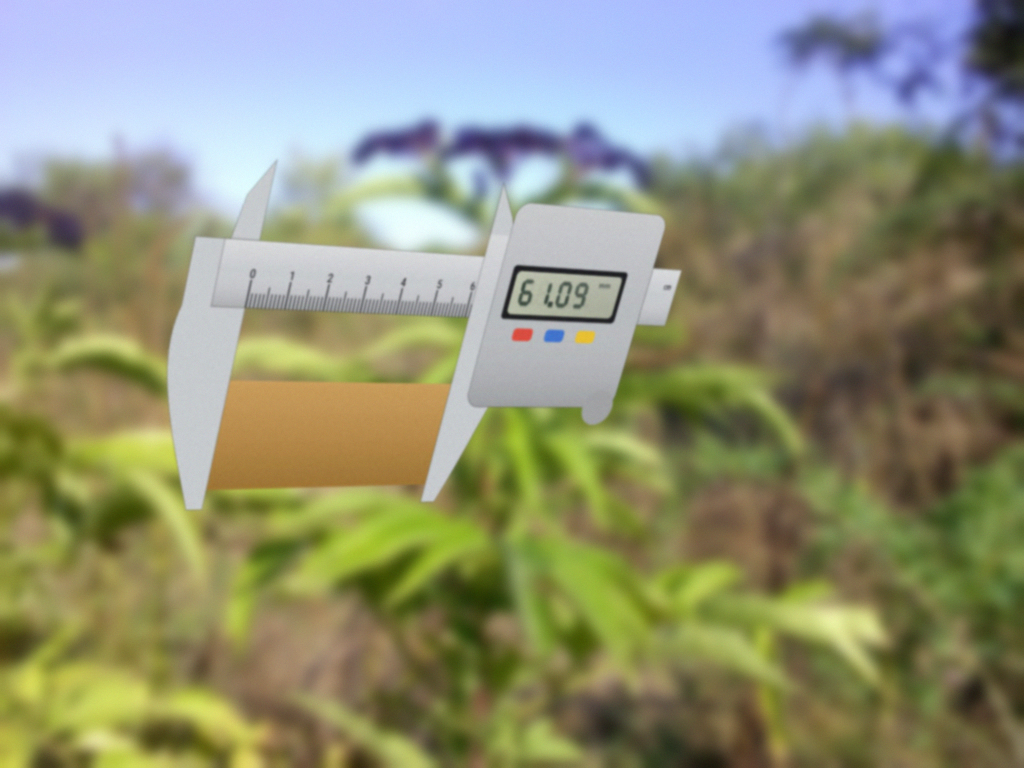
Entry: mm 61.09
